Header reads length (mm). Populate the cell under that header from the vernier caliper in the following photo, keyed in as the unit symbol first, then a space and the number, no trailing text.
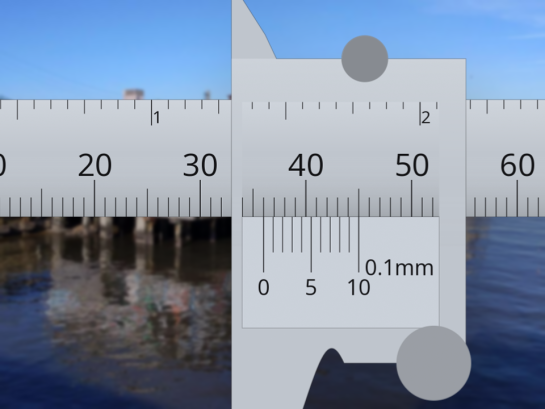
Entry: mm 36.0
